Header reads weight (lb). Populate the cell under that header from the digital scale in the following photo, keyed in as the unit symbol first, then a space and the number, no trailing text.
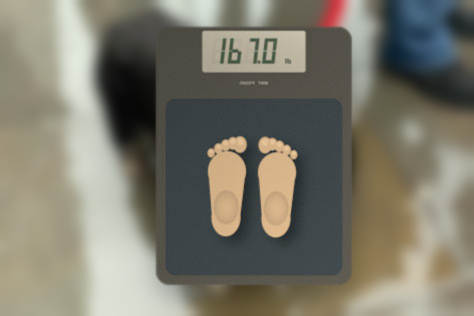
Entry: lb 167.0
